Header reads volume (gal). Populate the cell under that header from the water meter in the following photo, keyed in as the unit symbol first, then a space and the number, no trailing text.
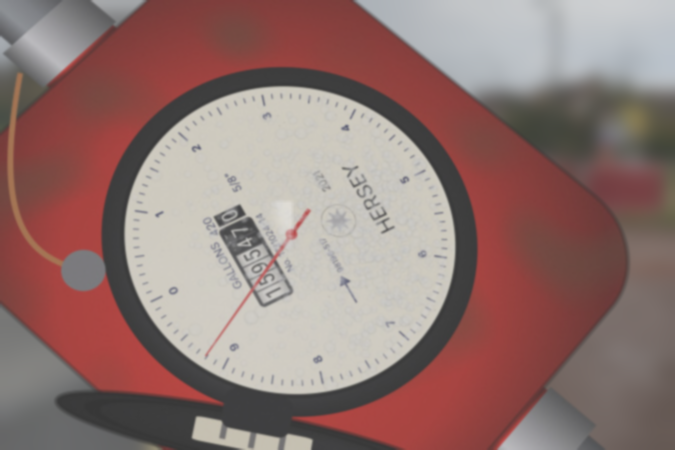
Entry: gal 1595469.2
